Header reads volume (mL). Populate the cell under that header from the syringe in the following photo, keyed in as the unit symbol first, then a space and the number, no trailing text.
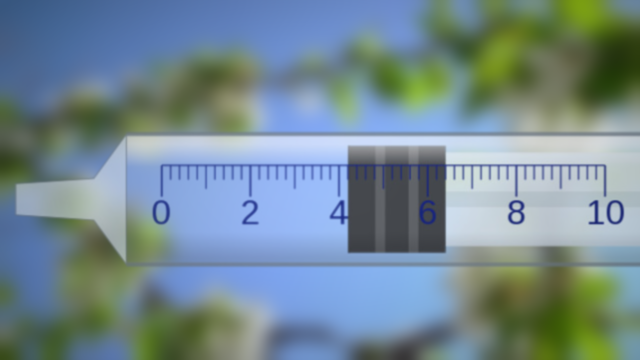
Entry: mL 4.2
